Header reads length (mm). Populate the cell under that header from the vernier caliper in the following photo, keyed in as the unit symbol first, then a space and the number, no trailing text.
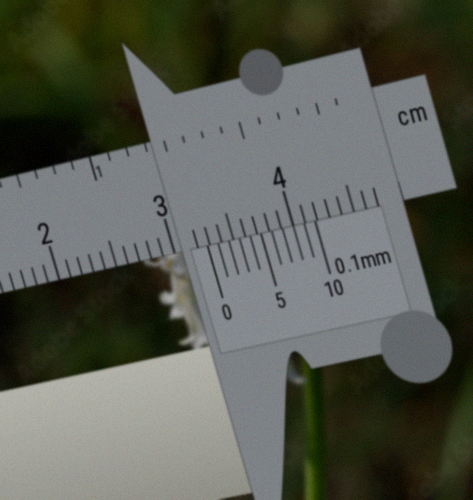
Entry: mm 32.8
